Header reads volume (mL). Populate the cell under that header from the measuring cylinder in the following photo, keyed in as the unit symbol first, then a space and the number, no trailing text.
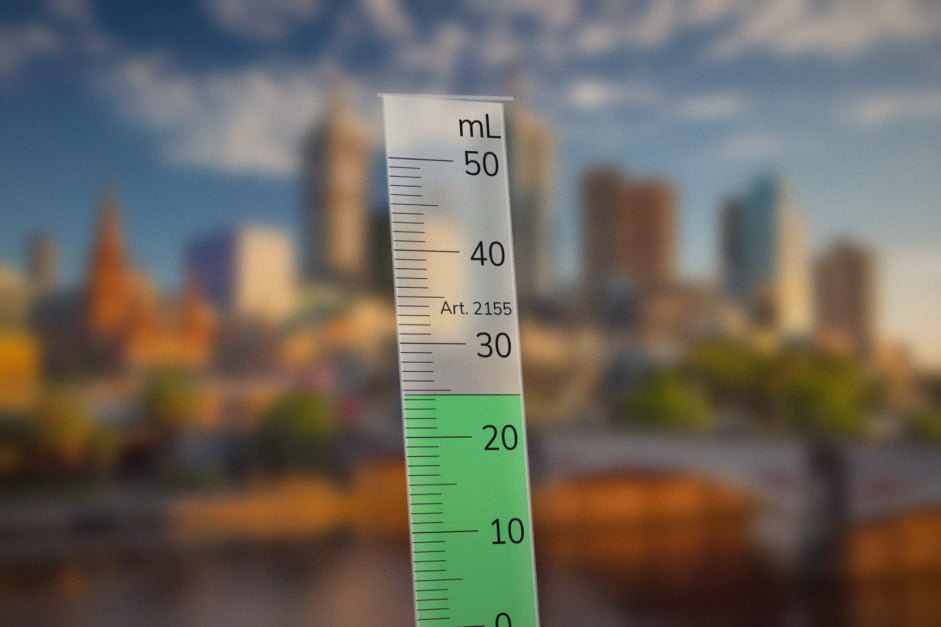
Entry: mL 24.5
